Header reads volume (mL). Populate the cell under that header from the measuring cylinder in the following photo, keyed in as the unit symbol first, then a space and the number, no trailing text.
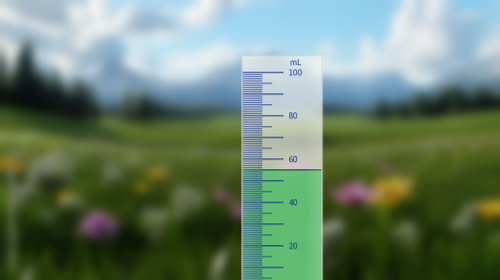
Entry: mL 55
